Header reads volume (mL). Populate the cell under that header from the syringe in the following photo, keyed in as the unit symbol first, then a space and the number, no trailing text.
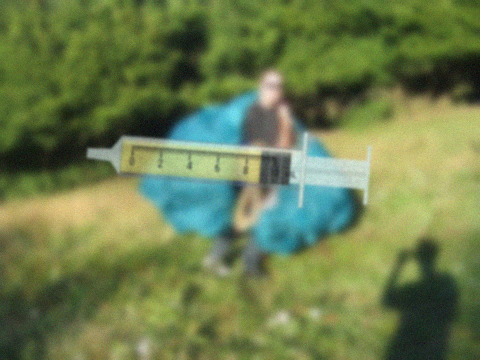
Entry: mL 9
